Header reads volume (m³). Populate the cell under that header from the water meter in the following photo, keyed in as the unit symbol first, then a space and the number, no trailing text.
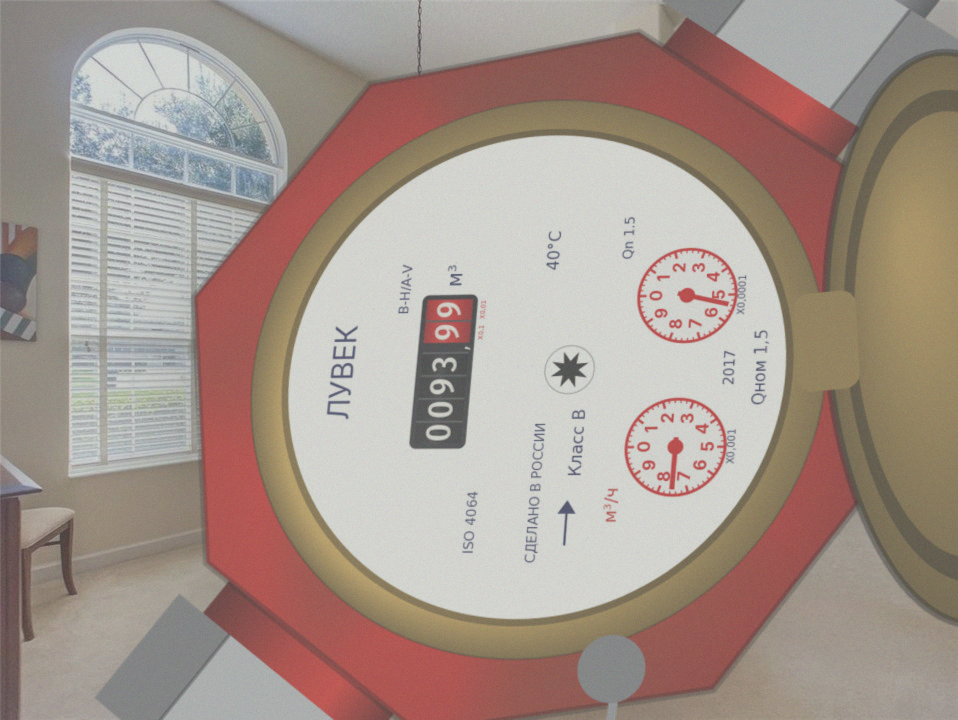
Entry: m³ 93.9975
